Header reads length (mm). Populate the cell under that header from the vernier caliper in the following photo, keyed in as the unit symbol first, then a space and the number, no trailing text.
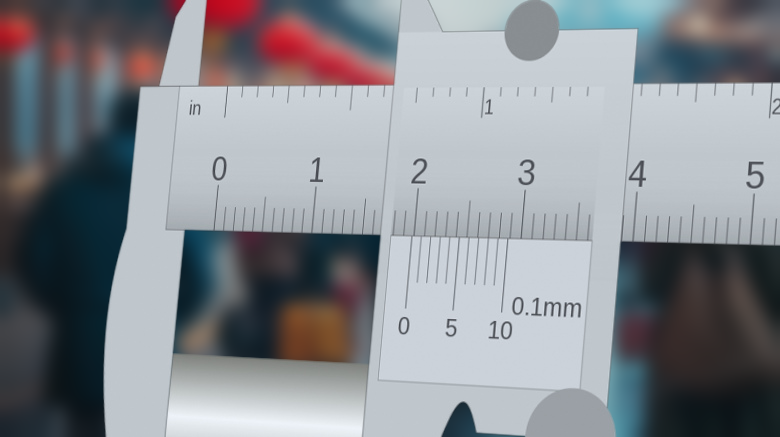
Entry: mm 19.8
